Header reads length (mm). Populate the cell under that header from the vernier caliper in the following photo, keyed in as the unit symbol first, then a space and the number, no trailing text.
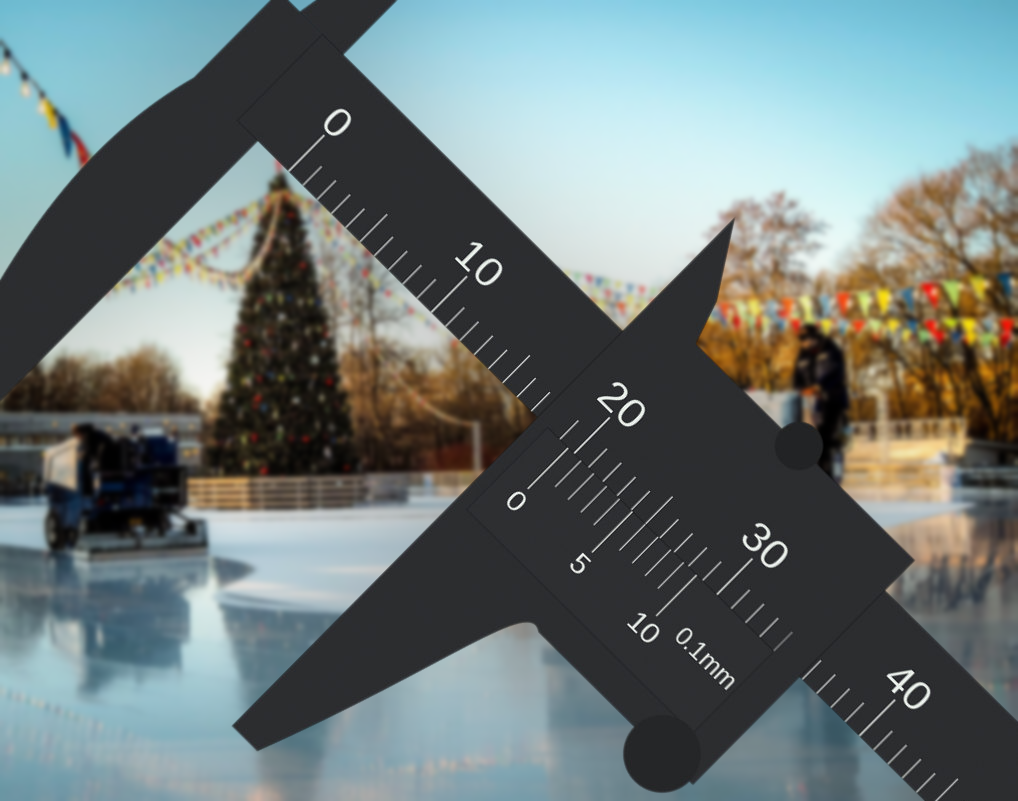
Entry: mm 19.6
